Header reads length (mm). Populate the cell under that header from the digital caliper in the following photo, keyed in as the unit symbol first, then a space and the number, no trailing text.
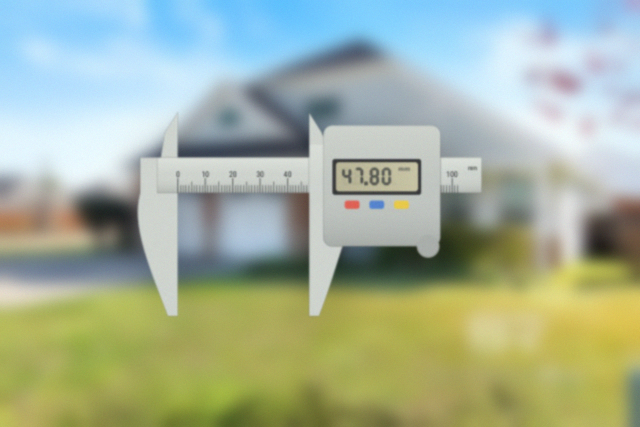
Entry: mm 47.80
